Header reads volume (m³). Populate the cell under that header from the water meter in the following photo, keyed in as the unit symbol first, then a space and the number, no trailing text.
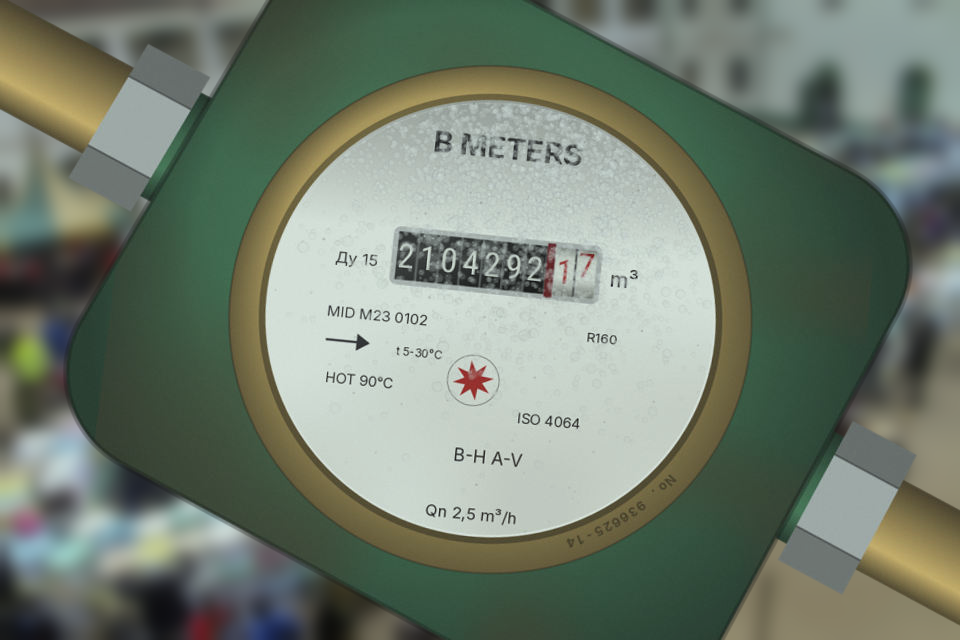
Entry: m³ 2104292.17
